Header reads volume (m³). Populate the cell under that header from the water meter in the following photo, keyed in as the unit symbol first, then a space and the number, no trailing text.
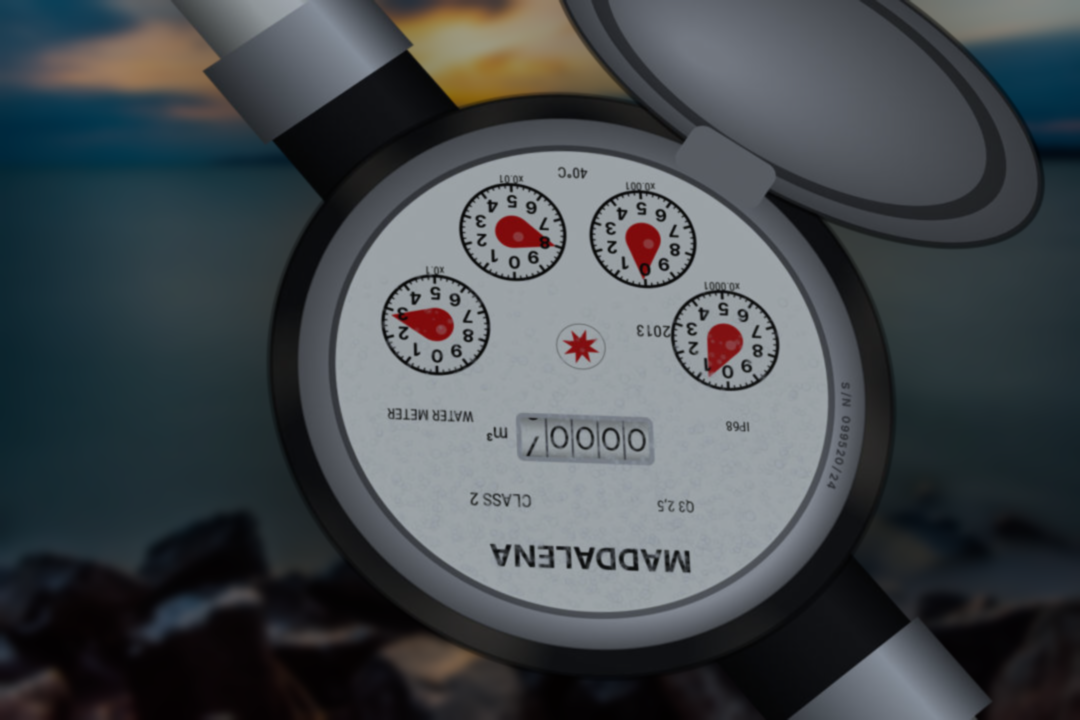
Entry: m³ 7.2800
